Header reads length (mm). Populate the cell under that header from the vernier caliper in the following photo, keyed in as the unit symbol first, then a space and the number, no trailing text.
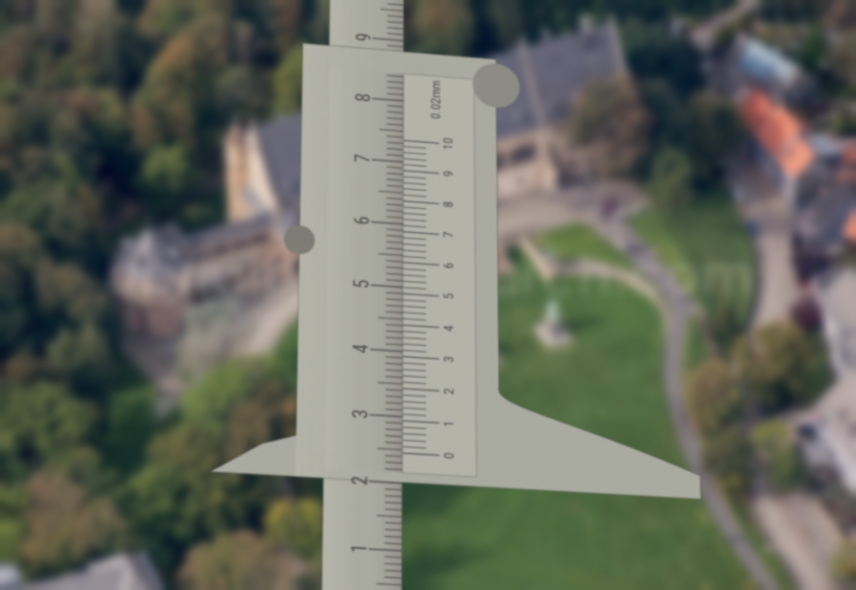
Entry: mm 24.5
